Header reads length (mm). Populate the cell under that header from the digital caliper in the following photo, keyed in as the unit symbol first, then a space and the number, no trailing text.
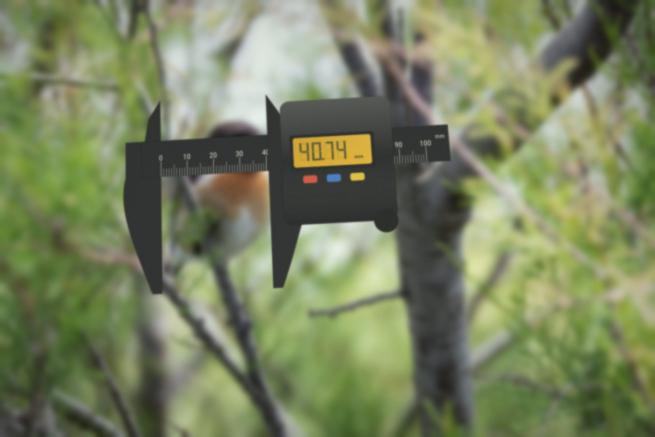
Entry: mm 40.74
